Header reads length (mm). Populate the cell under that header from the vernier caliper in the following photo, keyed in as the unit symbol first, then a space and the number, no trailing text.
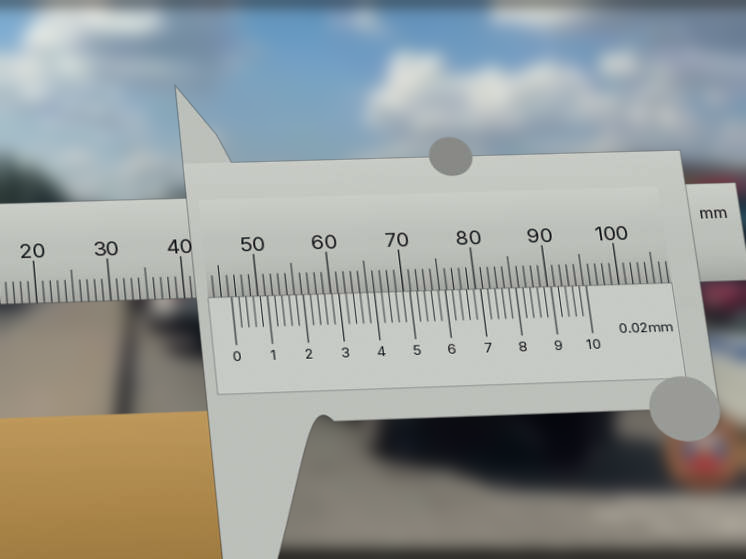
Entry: mm 46.4
